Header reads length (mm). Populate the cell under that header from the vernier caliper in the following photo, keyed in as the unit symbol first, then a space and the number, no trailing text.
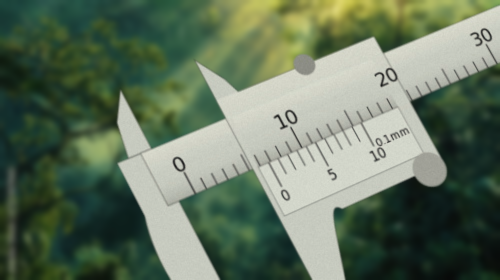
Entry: mm 6.8
